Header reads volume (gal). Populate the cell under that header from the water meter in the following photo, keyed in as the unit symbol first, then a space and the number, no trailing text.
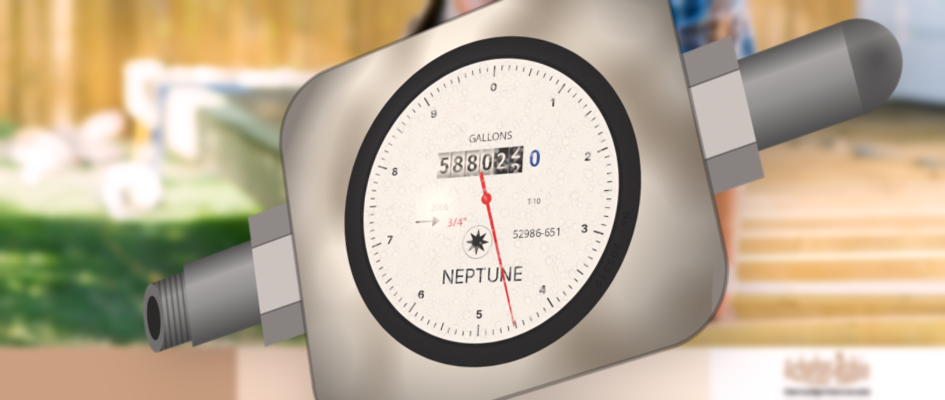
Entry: gal 5880224.5
